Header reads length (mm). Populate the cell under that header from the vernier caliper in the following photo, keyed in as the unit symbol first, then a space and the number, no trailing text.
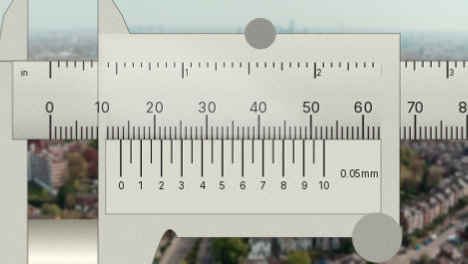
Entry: mm 13.5
